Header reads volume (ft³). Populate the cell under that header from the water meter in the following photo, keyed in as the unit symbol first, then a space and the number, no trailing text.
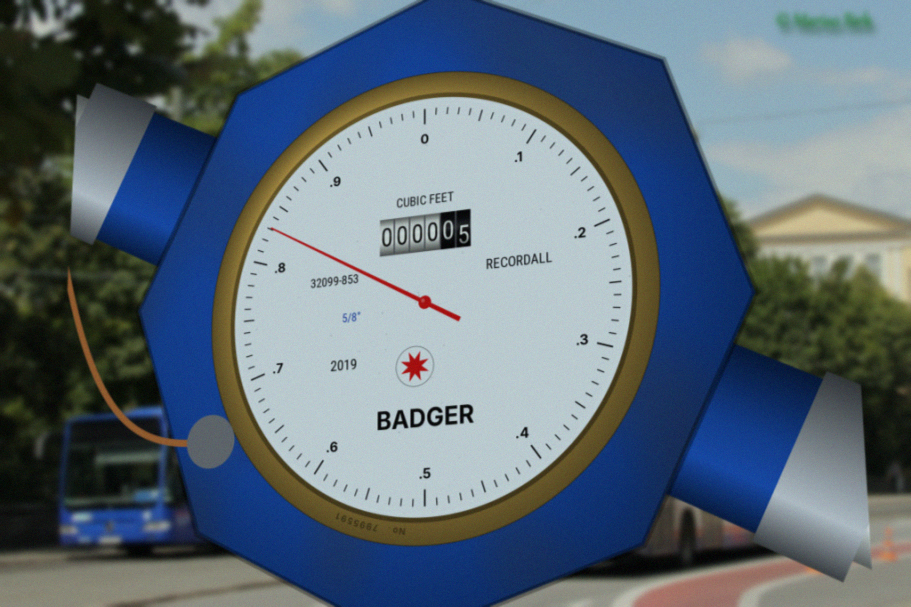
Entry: ft³ 4.83
